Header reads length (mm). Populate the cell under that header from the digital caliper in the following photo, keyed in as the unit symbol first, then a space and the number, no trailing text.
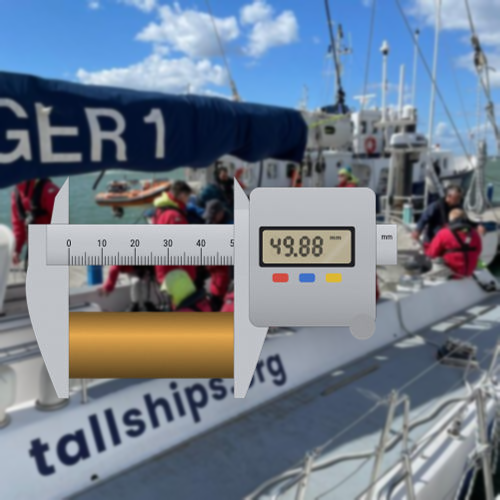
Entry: mm 49.88
